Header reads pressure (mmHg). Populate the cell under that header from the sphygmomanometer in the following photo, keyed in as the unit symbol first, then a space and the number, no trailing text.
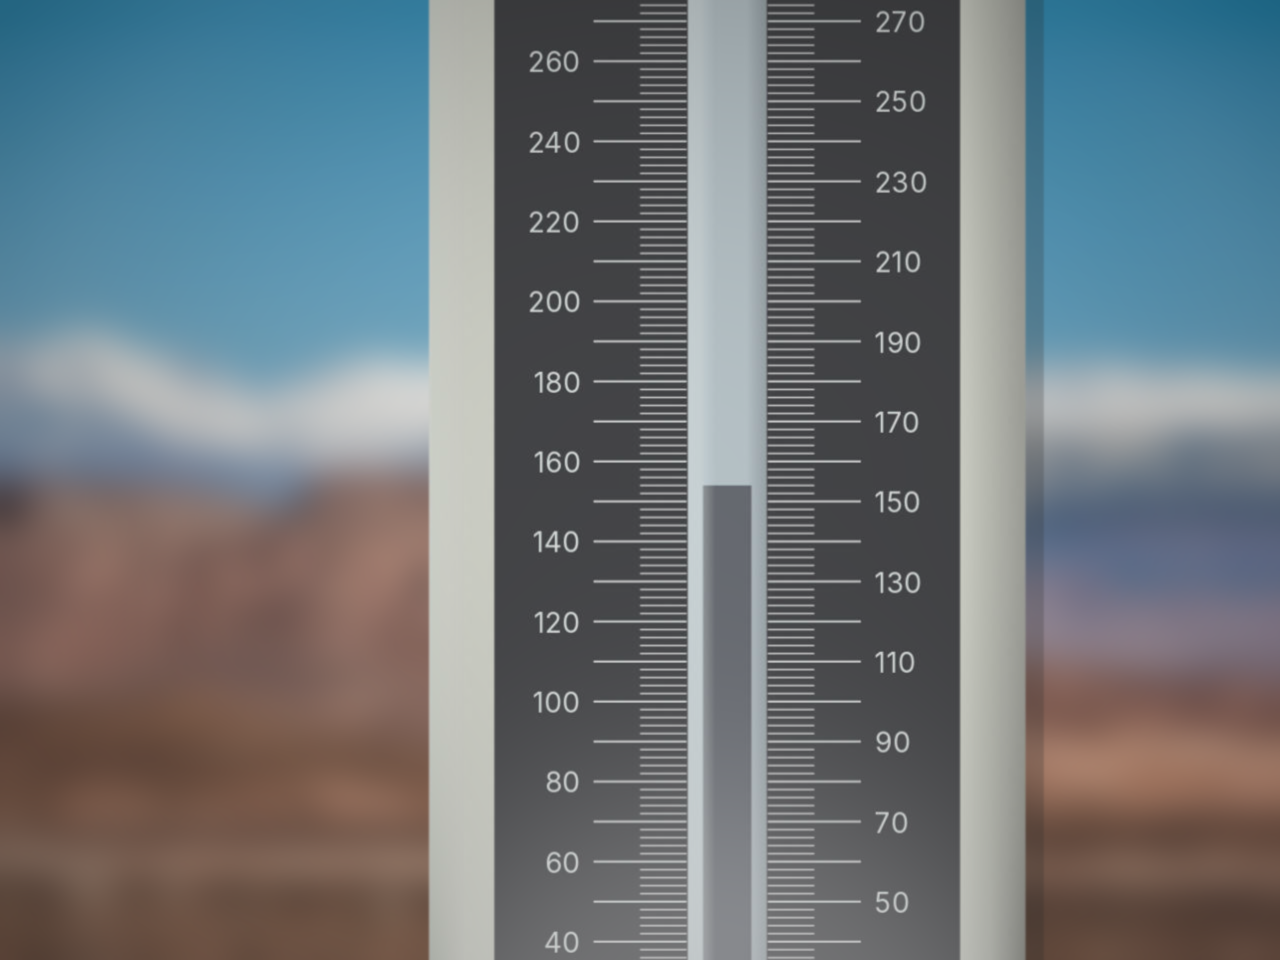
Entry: mmHg 154
